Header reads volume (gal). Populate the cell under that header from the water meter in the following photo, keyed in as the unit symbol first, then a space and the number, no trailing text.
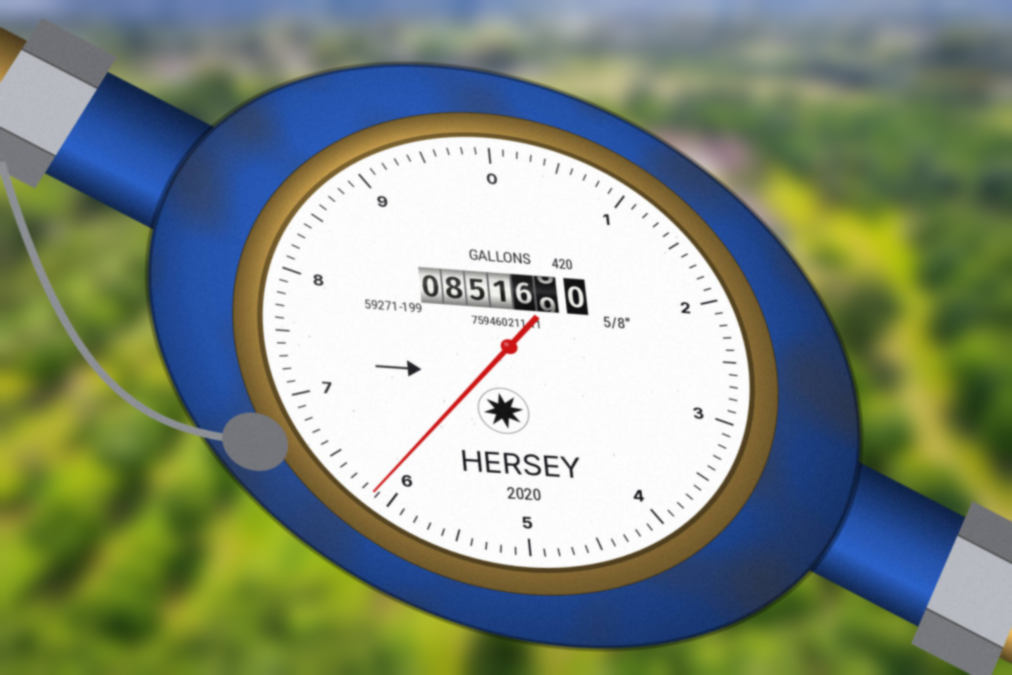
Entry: gal 851686.1
